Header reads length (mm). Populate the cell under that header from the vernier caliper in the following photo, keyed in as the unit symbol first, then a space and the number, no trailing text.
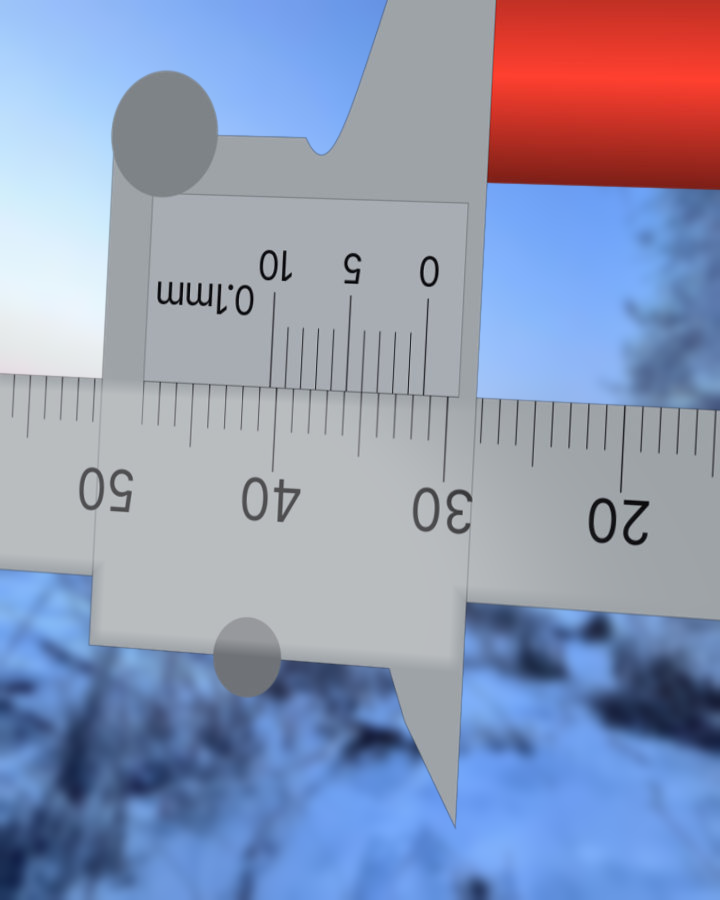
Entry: mm 31.4
